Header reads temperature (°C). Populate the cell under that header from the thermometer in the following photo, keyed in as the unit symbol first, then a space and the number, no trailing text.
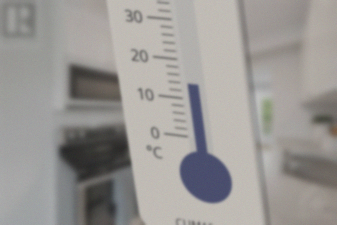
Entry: °C 14
